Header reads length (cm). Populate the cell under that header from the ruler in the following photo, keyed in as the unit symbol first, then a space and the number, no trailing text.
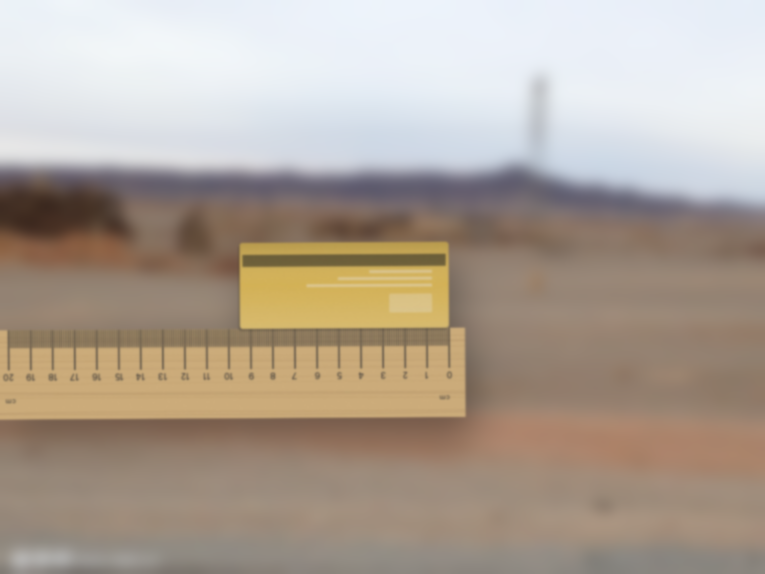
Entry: cm 9.5
